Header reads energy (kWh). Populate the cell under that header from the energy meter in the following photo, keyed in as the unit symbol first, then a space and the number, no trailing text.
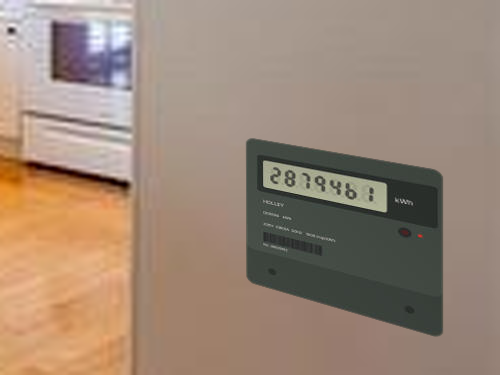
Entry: kWh 2879461
